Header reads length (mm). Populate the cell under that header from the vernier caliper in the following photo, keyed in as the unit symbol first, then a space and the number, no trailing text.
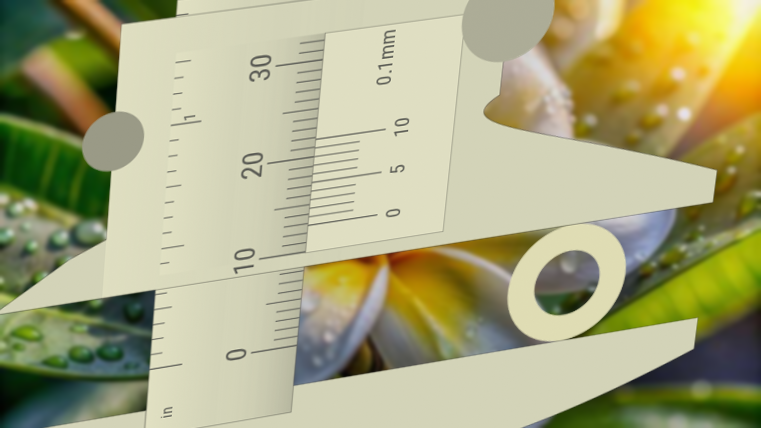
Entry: mm 12.8
